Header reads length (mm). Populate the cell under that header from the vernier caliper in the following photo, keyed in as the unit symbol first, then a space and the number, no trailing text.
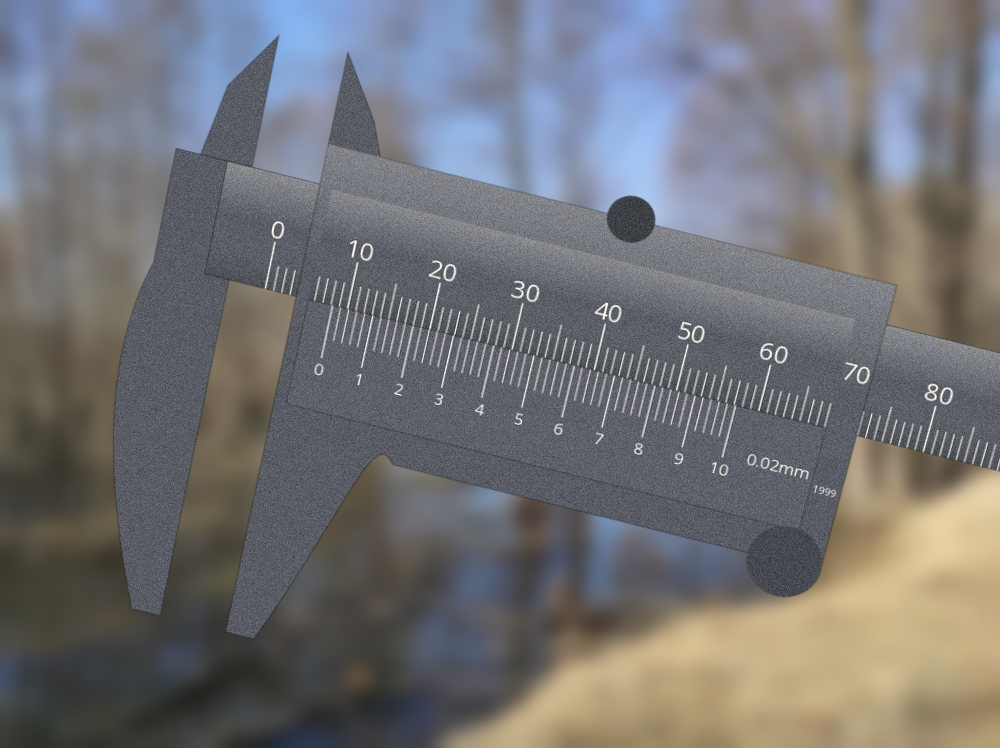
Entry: mm 8.2
